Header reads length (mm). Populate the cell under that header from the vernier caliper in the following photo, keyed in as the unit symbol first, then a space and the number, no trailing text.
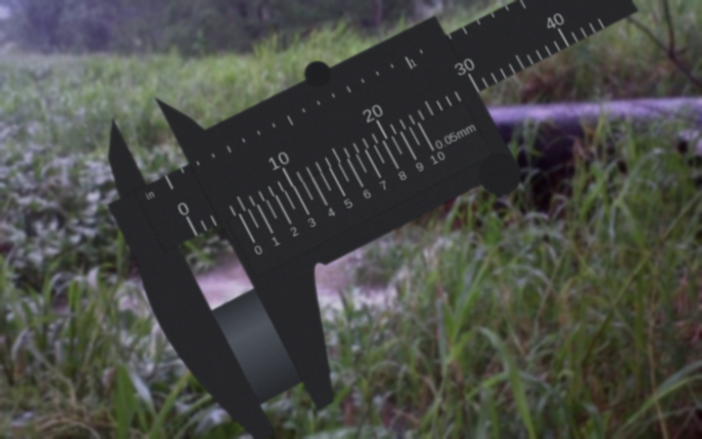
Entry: mm 4.4
